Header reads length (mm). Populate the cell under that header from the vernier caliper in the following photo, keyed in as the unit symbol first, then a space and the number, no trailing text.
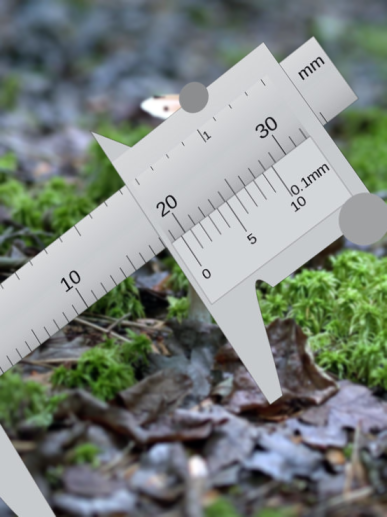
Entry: mm 19.6
